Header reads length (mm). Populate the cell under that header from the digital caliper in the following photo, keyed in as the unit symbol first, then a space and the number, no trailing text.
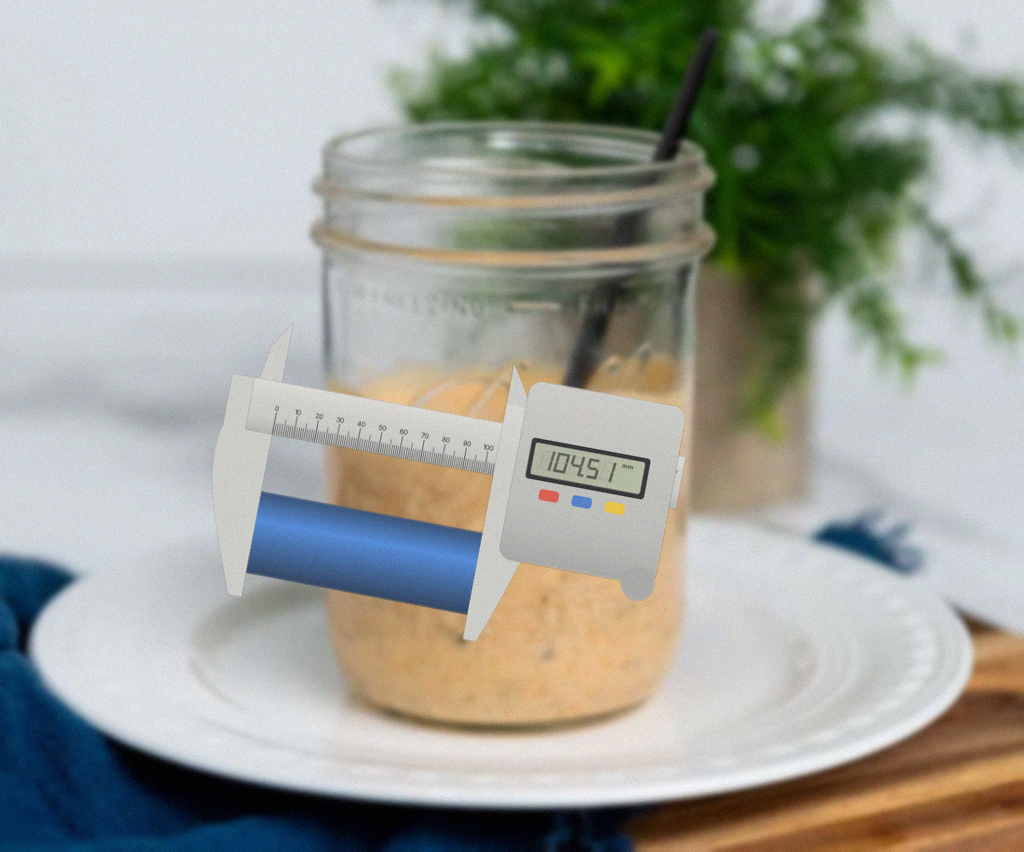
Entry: mm 104.51
